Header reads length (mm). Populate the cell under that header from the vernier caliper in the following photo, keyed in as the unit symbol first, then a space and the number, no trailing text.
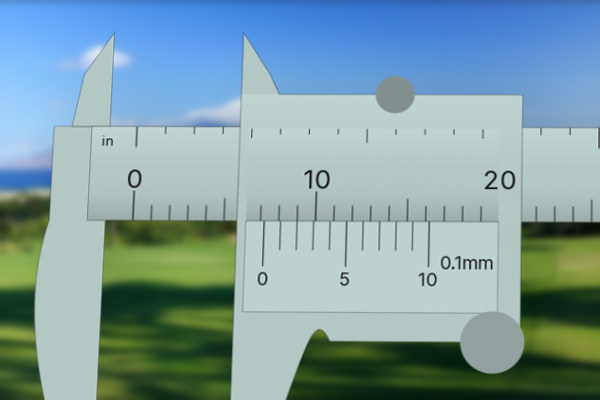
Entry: mm 7.2
